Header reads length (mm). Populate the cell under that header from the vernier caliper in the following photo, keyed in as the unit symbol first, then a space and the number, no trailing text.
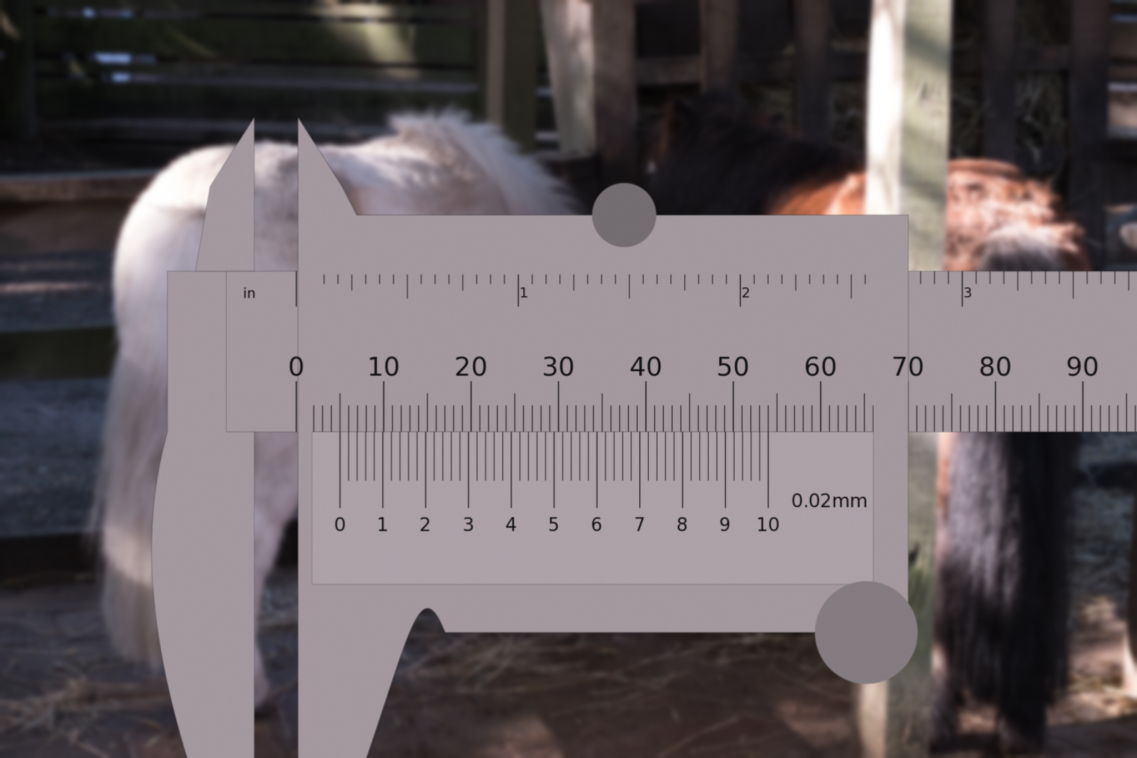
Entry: mm 5.0
